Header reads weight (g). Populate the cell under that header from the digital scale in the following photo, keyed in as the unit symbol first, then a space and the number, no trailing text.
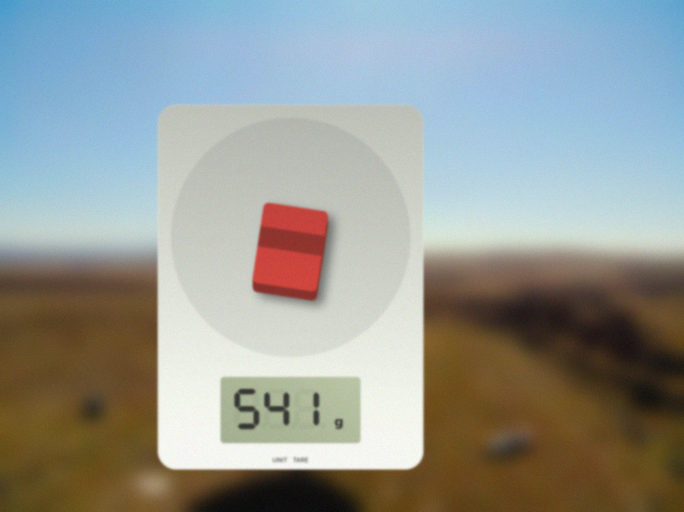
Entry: g 541
